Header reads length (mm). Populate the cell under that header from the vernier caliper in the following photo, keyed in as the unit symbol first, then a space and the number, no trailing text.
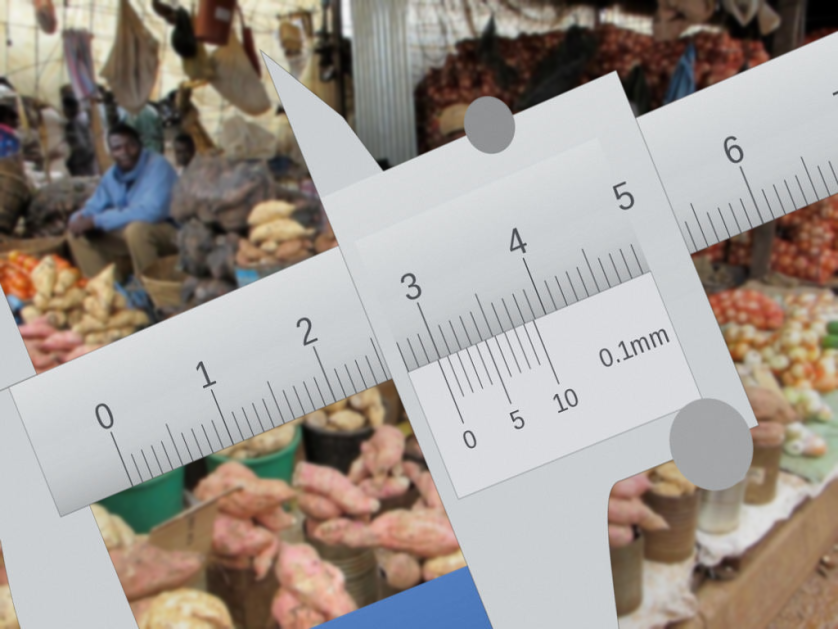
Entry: mm 29.8
